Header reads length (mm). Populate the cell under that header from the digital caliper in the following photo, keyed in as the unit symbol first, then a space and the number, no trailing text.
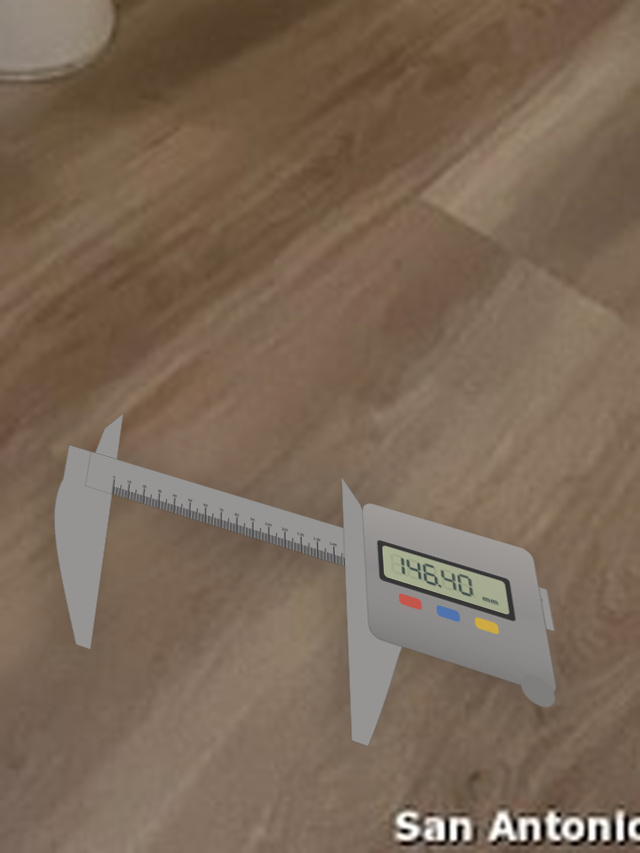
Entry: mm 146.40
